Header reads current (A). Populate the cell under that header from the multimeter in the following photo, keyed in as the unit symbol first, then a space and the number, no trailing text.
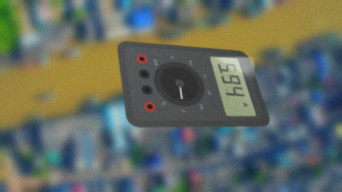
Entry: A 5.94
